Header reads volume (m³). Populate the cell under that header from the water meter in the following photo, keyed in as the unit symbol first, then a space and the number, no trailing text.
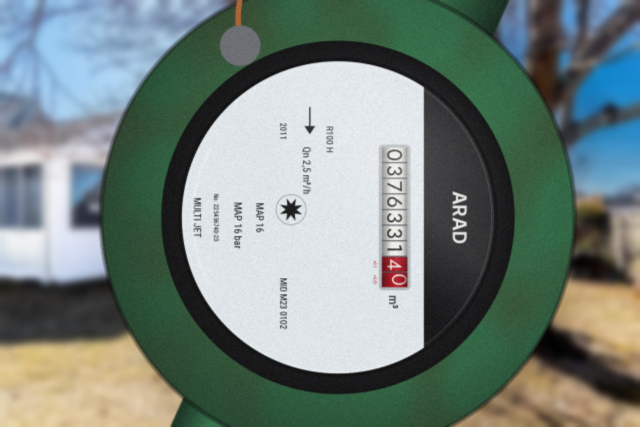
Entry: m³ 376331.40
